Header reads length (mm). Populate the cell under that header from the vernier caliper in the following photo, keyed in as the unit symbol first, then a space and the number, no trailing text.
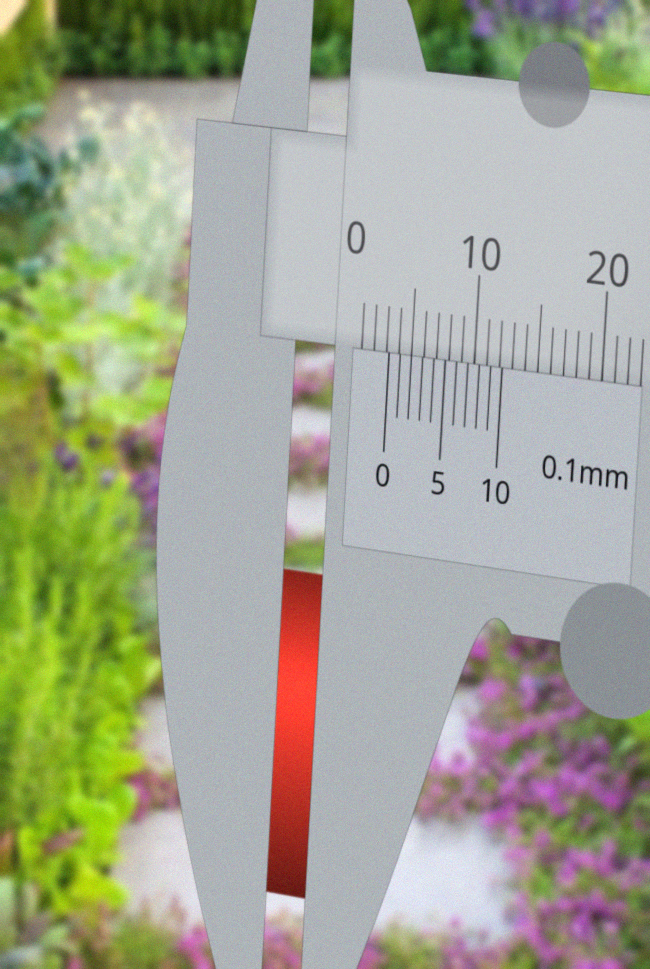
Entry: mm 3.2
